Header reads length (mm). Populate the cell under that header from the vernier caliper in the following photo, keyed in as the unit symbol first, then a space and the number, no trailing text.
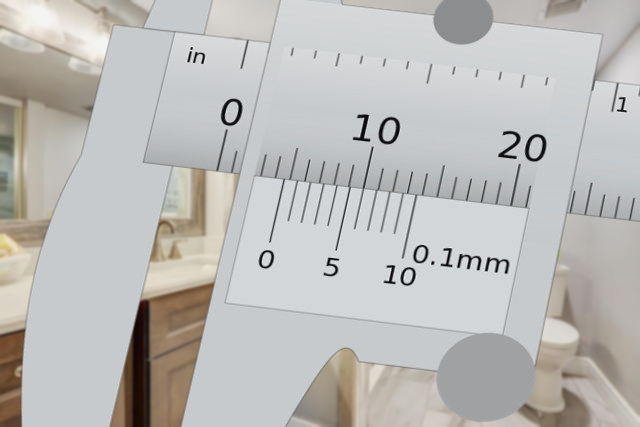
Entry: mm 4.6
